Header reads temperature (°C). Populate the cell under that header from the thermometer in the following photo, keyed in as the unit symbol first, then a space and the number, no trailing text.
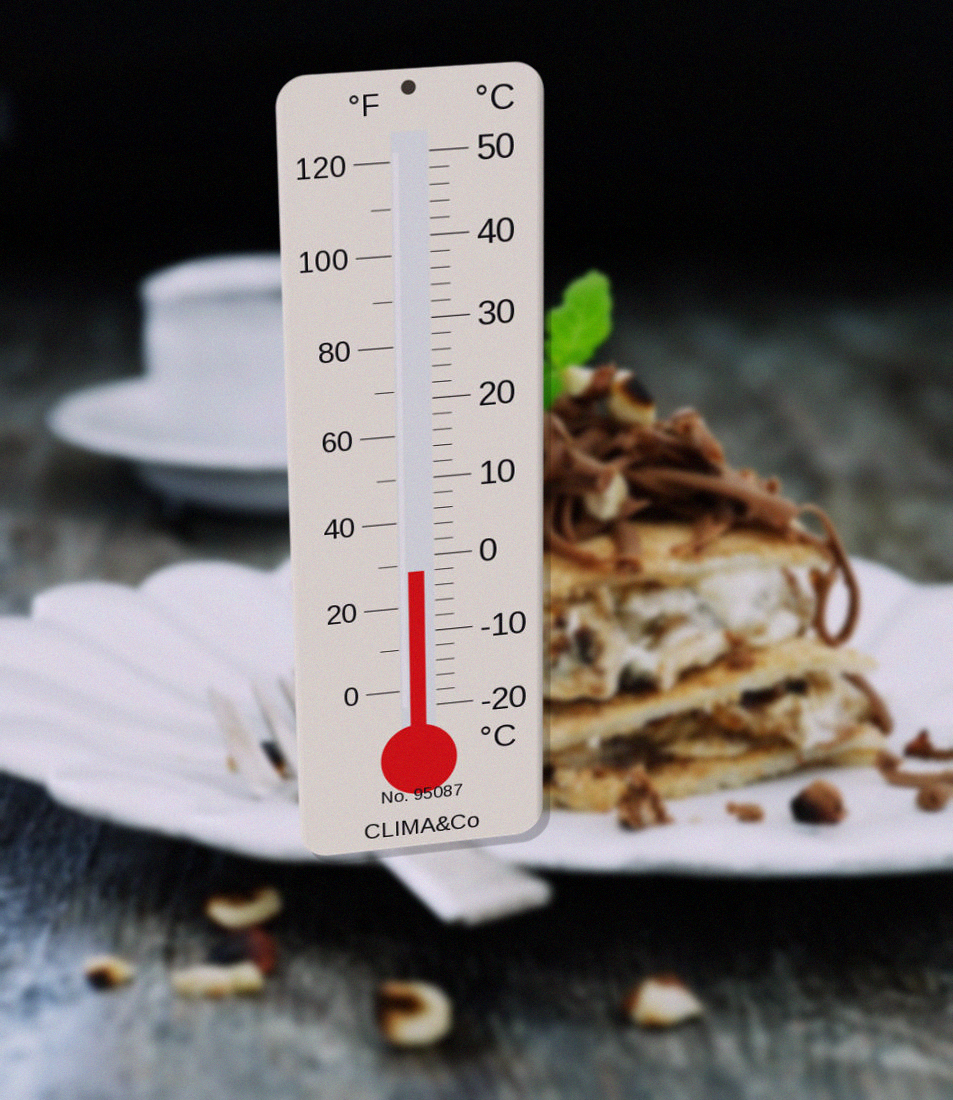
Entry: °C -2
